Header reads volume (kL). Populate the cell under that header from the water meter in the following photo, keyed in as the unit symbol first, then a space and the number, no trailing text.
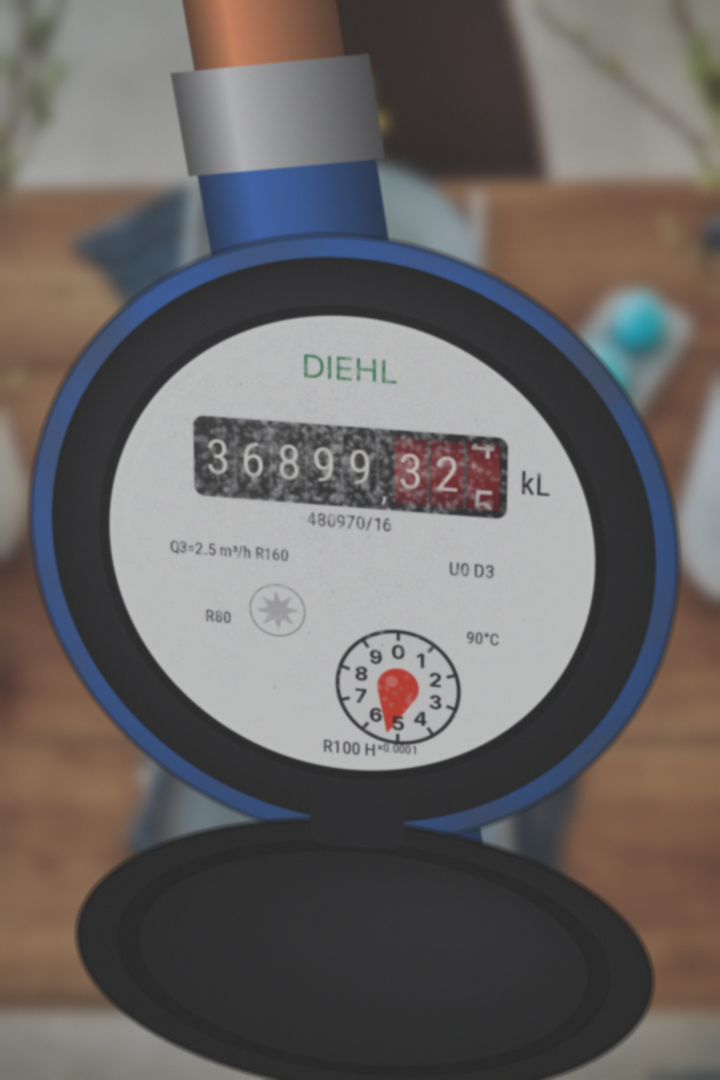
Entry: kL 36899.3245
